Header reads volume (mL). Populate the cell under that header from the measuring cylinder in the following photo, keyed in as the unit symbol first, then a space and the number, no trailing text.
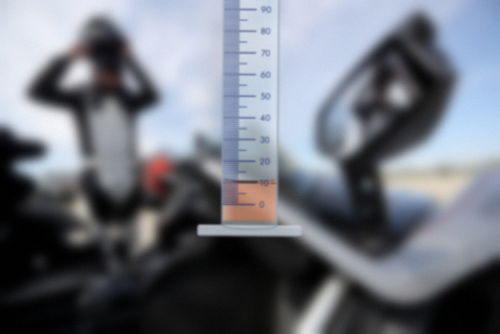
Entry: mL 10
